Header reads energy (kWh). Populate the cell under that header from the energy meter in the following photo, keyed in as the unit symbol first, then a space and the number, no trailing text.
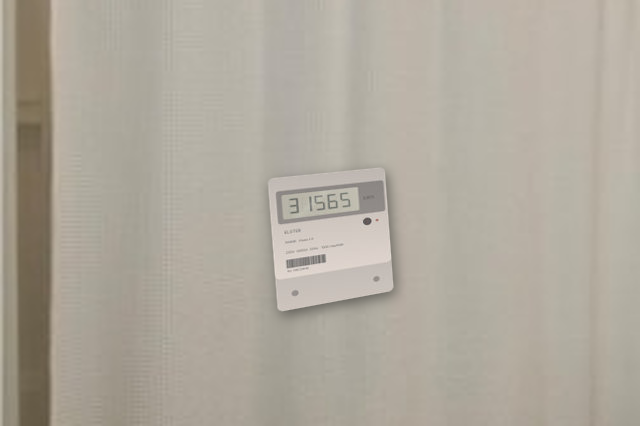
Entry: kWh 31565
